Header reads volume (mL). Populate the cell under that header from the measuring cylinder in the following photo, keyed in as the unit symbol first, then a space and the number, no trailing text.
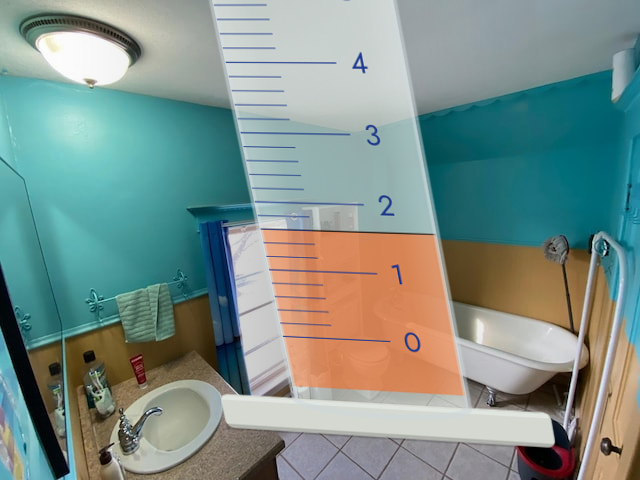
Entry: mL 1.6
